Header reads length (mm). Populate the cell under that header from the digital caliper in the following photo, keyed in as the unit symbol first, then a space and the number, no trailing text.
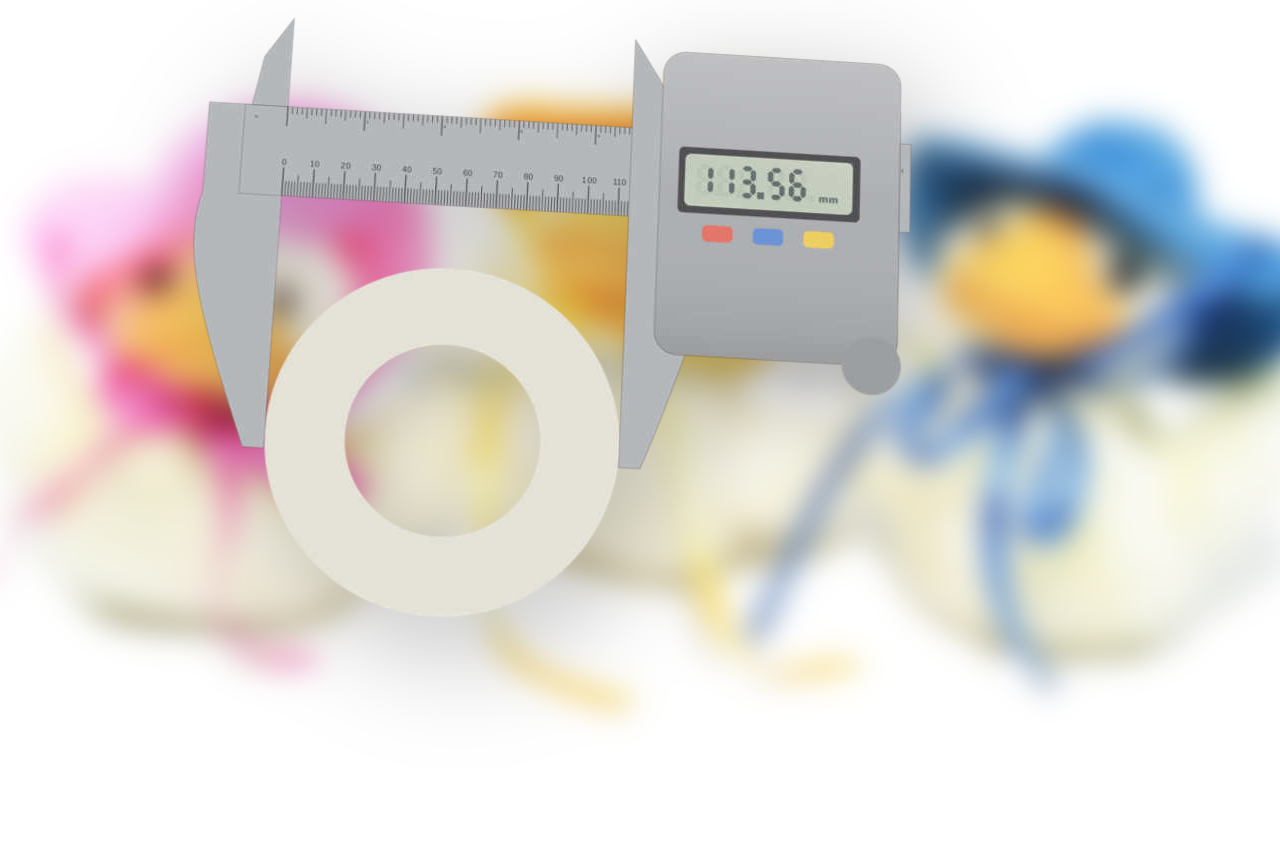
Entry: mm 113.56
